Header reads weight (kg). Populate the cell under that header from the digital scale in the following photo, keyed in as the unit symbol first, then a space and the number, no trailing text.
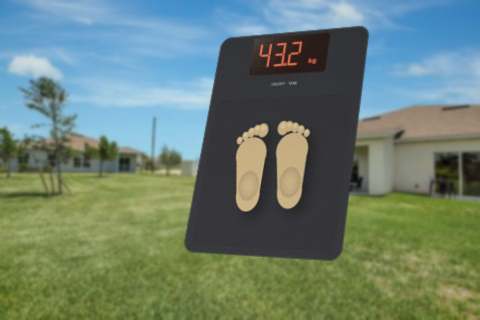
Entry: kg 43.2
